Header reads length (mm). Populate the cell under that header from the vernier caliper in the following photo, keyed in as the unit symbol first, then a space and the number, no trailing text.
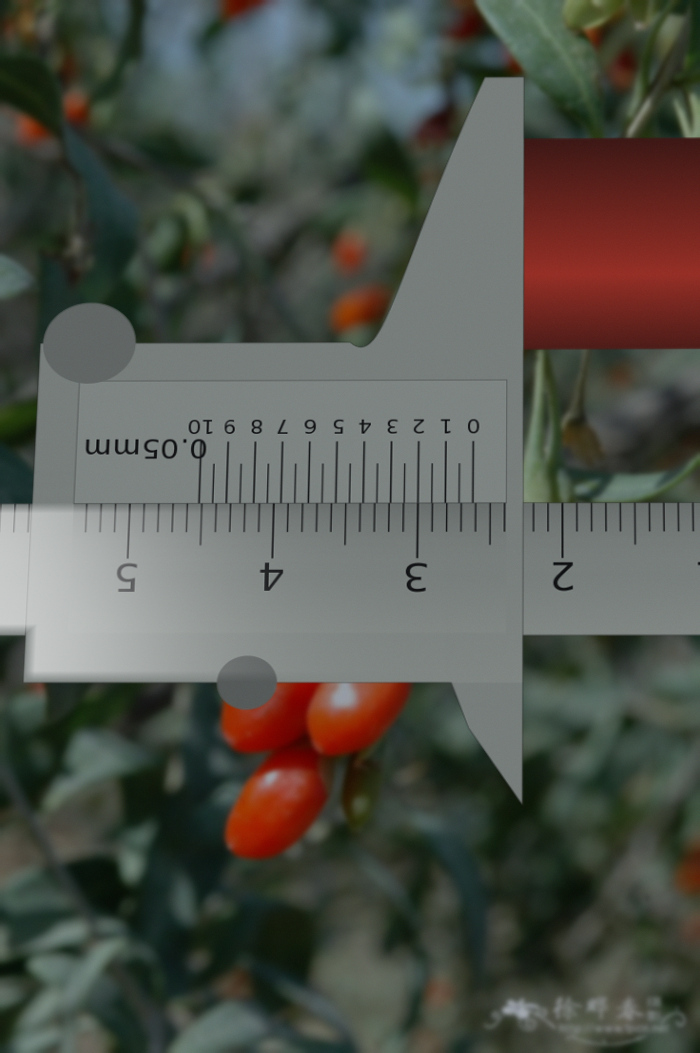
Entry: mm 26.2
